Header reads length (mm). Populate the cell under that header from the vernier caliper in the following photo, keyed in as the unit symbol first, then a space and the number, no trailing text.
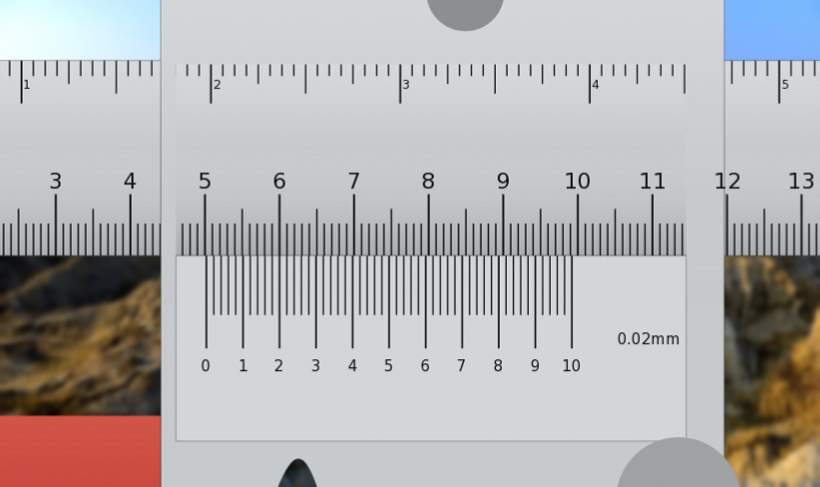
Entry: mm 50.2
